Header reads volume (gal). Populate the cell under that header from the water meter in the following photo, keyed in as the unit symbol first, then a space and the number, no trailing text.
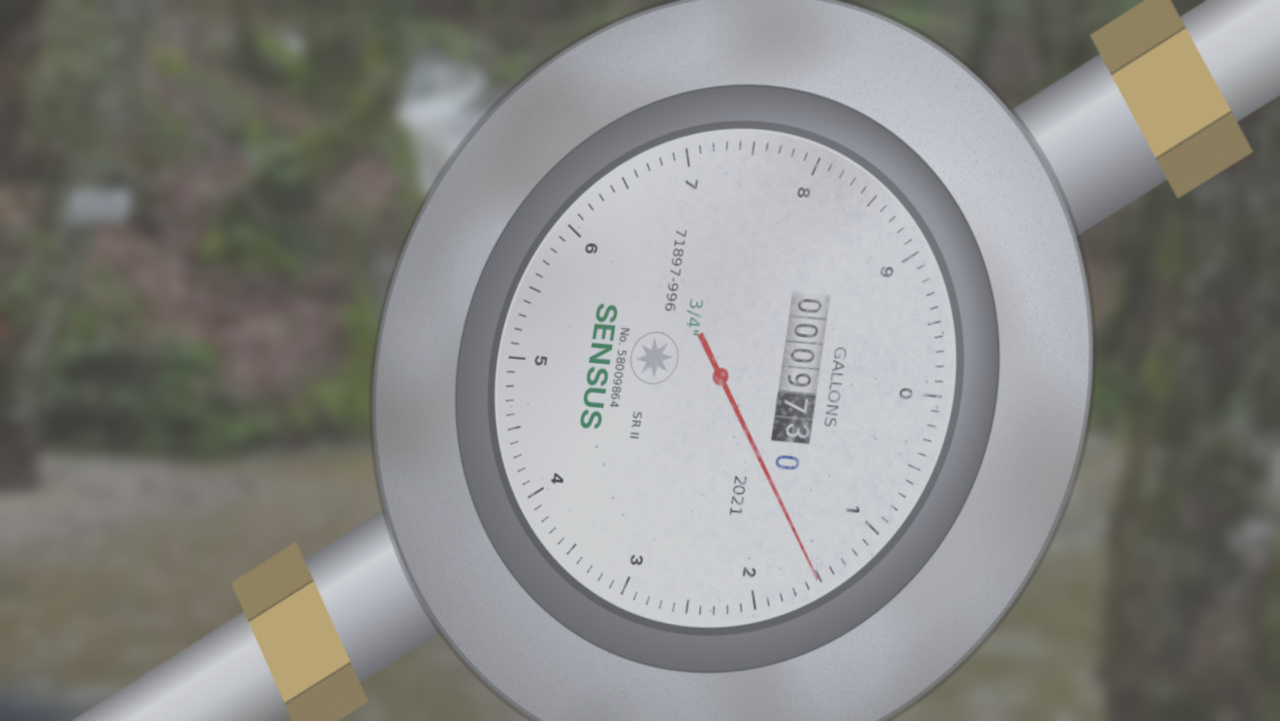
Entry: gal 9731.5
